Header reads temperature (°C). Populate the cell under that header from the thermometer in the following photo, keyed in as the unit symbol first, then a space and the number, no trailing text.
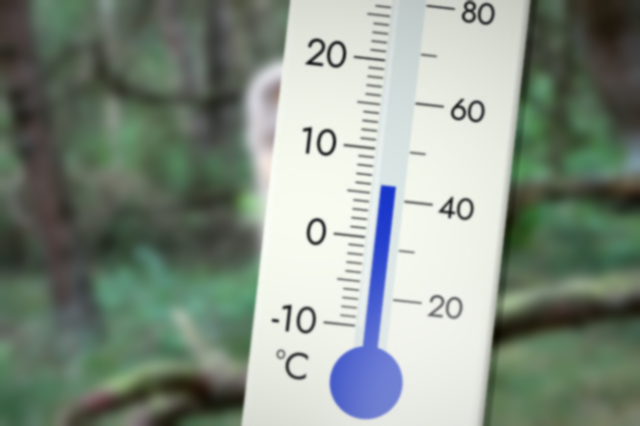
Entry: °C 6
